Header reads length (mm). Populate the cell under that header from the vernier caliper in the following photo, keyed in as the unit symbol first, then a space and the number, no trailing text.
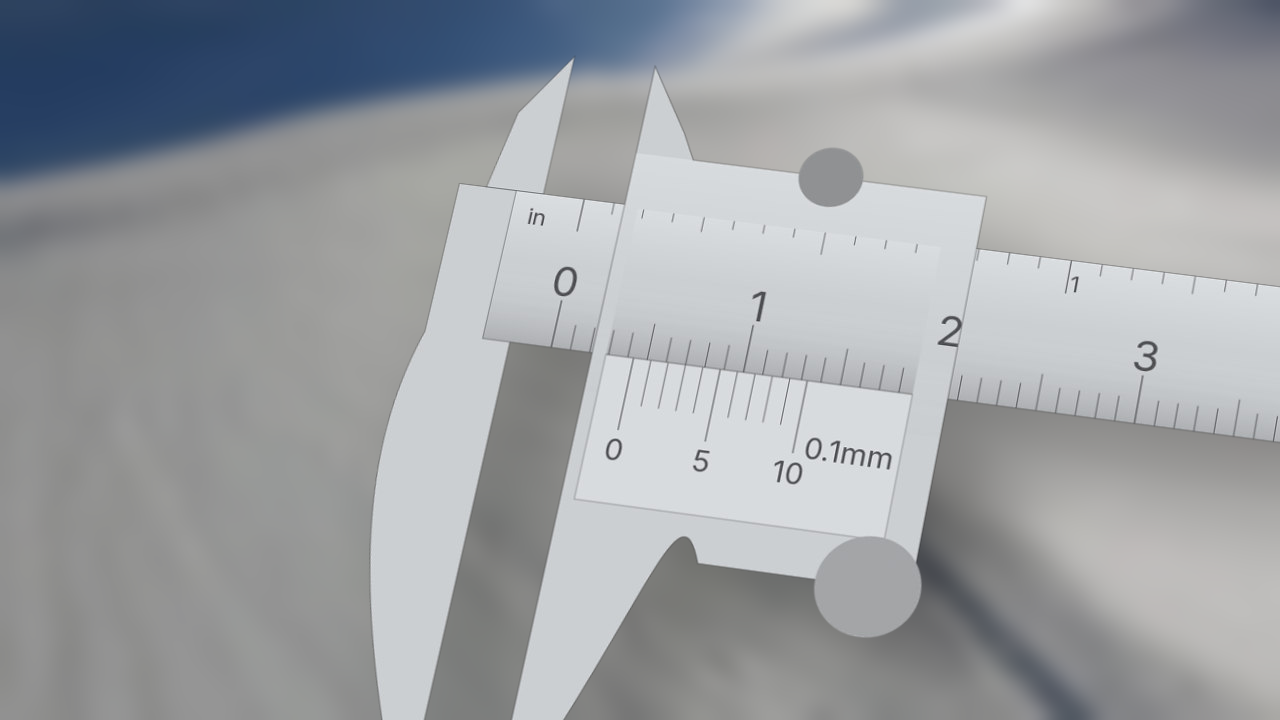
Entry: mm 4.3
